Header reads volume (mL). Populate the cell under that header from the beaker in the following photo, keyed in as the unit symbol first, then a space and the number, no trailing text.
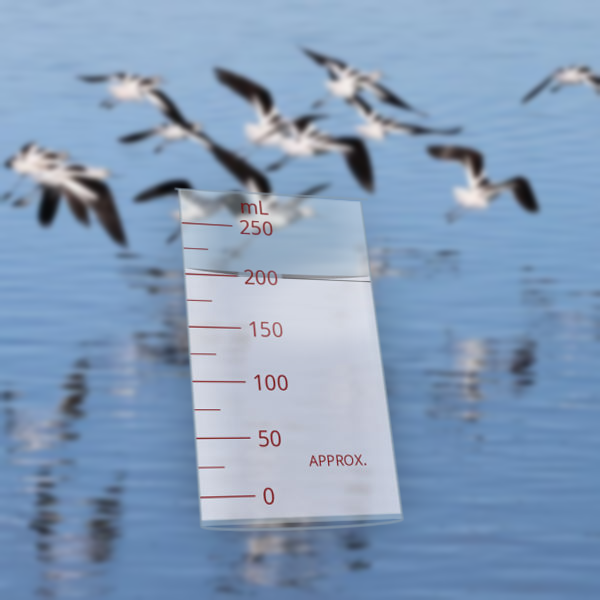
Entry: mL 200
